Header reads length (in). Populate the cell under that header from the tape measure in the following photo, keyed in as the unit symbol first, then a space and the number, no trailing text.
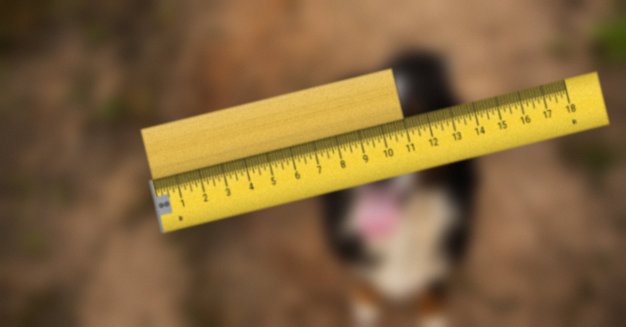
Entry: in 11
